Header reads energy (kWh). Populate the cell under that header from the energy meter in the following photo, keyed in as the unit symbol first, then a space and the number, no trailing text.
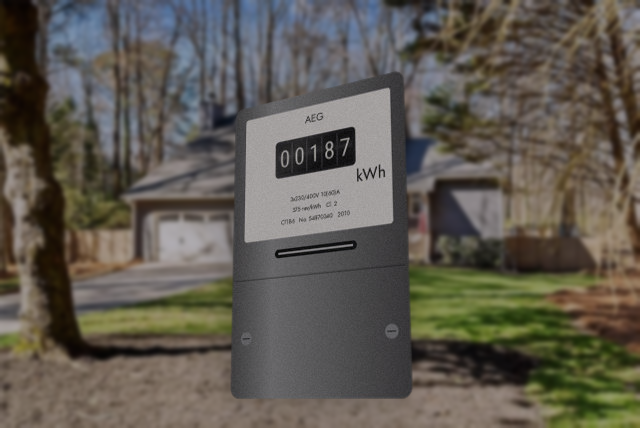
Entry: kWh 187
